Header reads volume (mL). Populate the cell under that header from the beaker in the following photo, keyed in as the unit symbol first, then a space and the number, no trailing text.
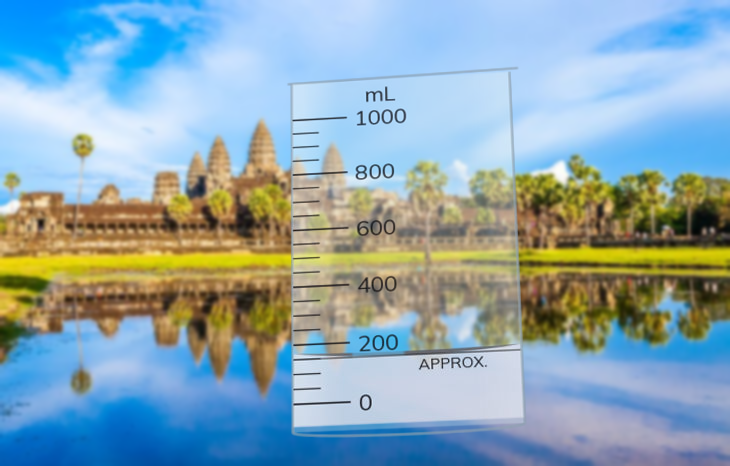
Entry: mL 150
